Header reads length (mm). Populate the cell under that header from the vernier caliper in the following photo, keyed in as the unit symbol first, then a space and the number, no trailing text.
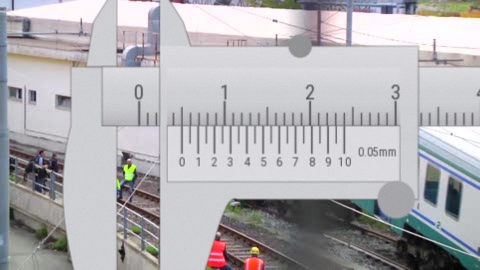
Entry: mm 5.0
